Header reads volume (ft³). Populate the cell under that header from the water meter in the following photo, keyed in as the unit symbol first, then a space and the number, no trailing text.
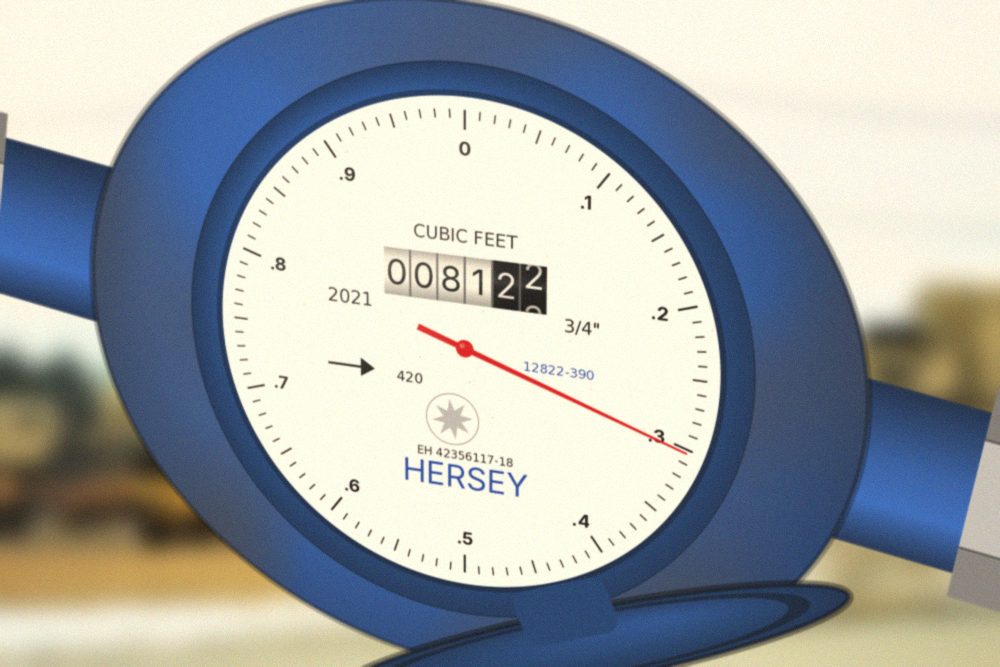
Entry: ft³ 8122.30
